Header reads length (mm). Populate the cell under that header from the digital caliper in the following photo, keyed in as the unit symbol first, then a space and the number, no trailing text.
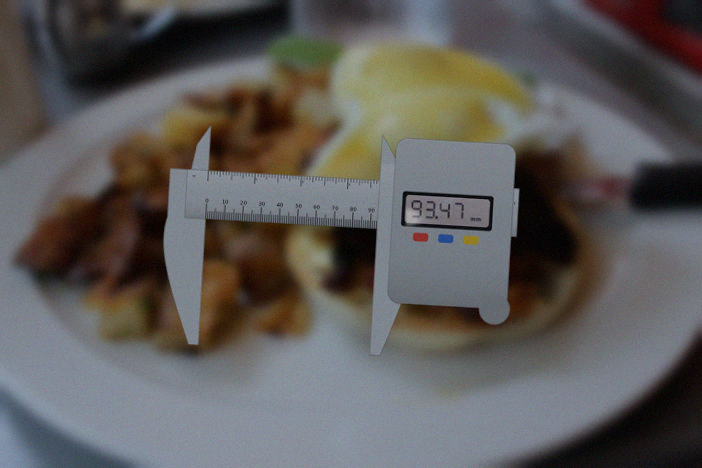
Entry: mm 93.47
